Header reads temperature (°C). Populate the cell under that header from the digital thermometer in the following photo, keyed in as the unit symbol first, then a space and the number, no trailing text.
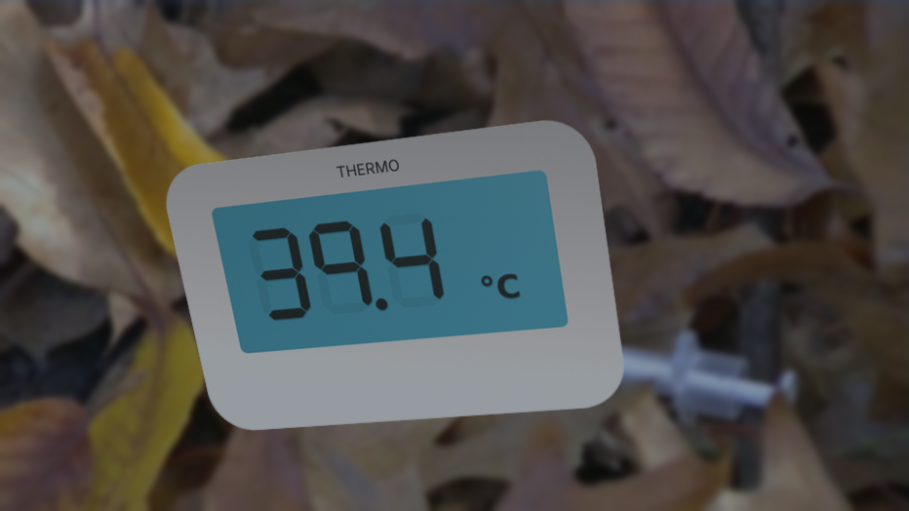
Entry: °C 39.4
